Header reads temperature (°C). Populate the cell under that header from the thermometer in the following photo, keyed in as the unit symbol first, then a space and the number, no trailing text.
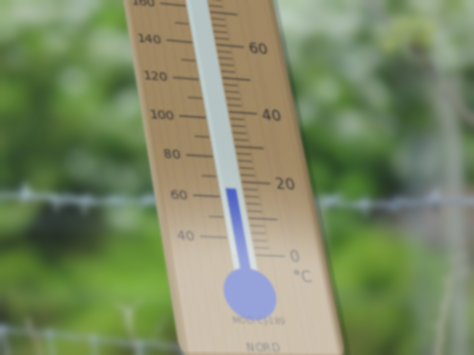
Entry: °C 18
